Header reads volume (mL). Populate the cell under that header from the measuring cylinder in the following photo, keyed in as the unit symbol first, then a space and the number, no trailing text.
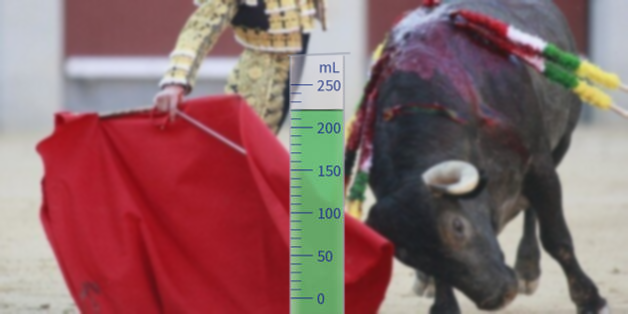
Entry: mL 220
